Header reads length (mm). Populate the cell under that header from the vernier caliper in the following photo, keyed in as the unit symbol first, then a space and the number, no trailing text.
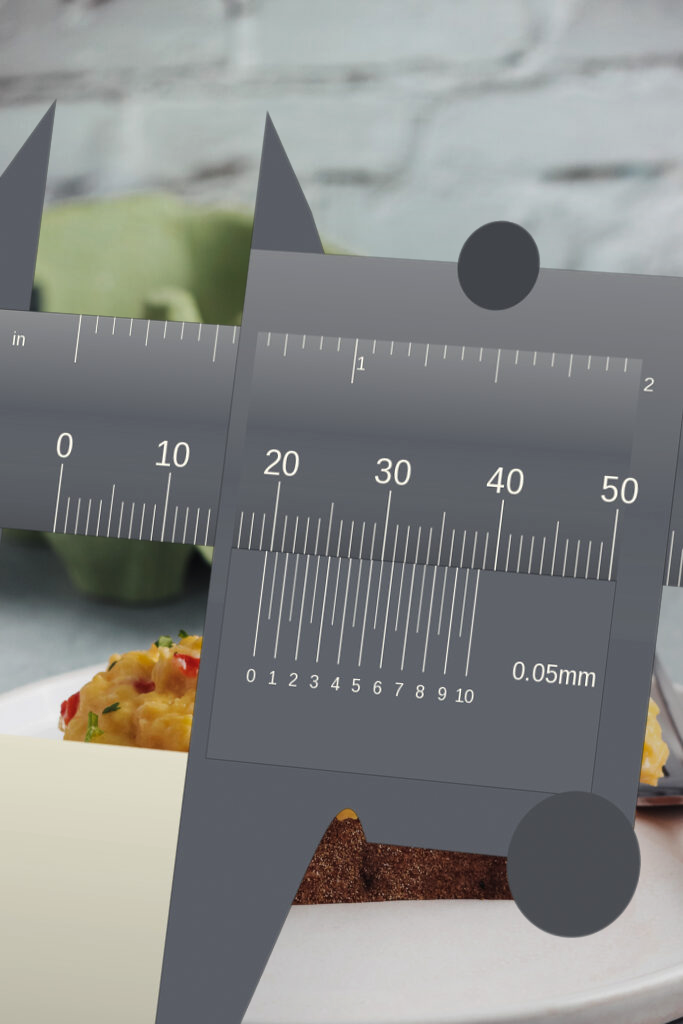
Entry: mm 19.6
